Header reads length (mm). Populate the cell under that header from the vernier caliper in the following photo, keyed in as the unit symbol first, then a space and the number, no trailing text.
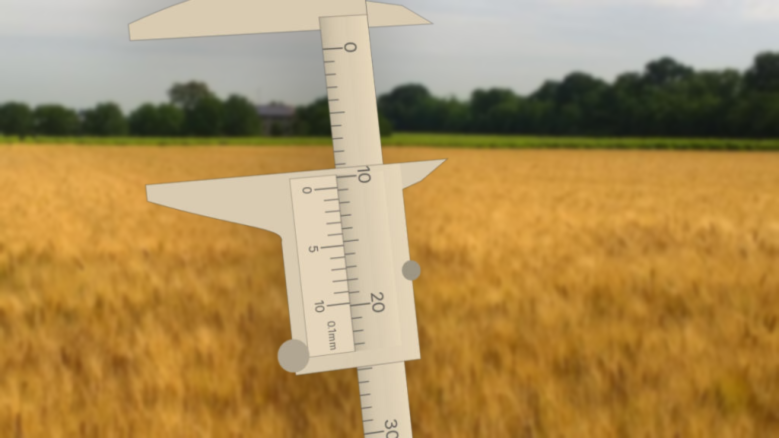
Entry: mm 10.8
